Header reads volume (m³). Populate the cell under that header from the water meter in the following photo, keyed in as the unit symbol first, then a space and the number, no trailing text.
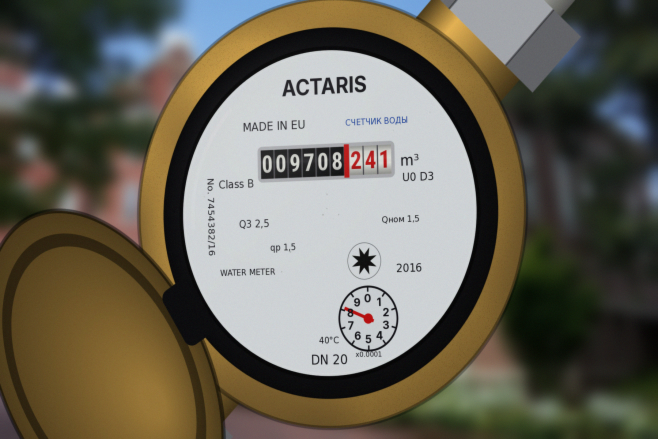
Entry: m³ 9708.2418
